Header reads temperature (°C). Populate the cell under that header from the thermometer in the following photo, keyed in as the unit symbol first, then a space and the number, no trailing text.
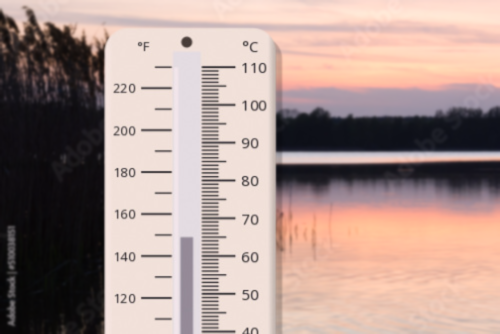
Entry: °C 65
